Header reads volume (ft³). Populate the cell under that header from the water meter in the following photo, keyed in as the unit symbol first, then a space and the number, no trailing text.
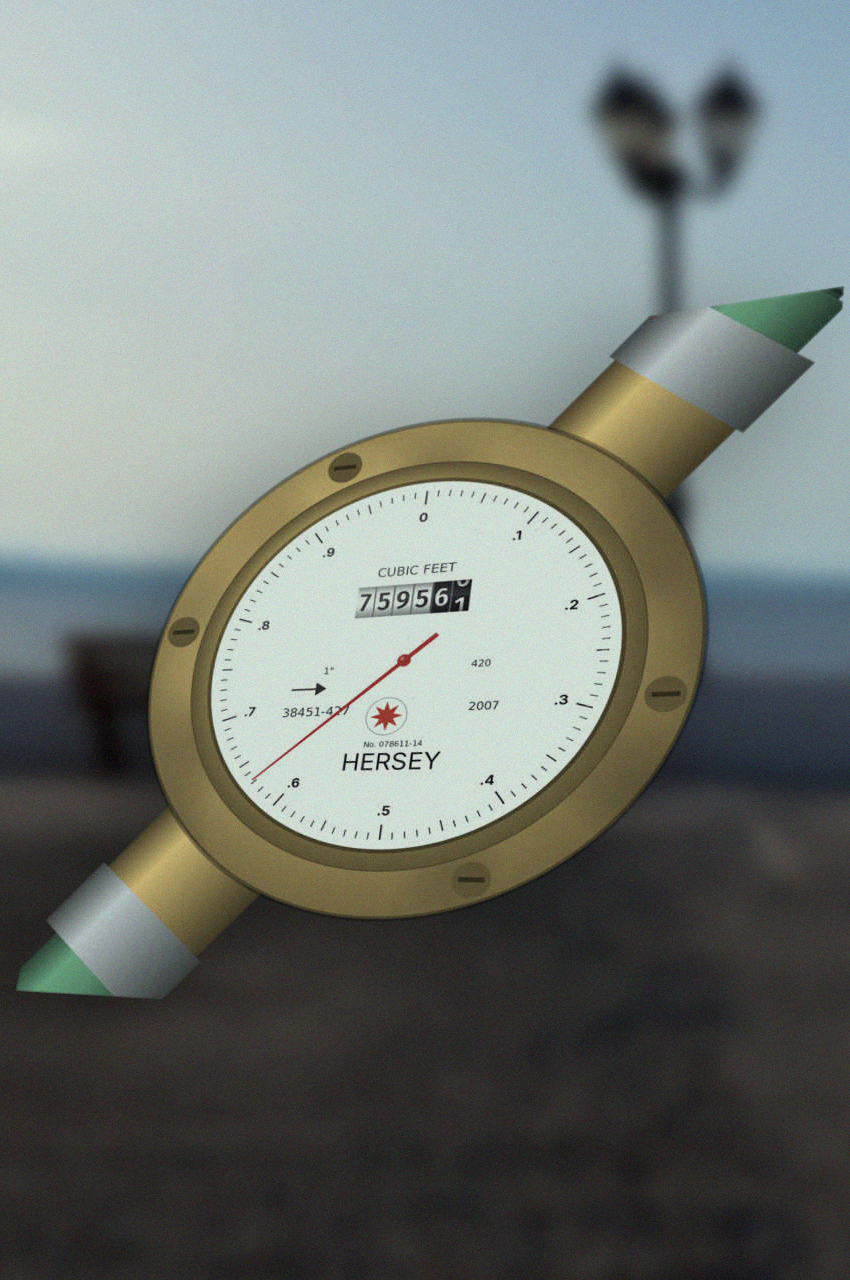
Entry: ft³ 759560.63
